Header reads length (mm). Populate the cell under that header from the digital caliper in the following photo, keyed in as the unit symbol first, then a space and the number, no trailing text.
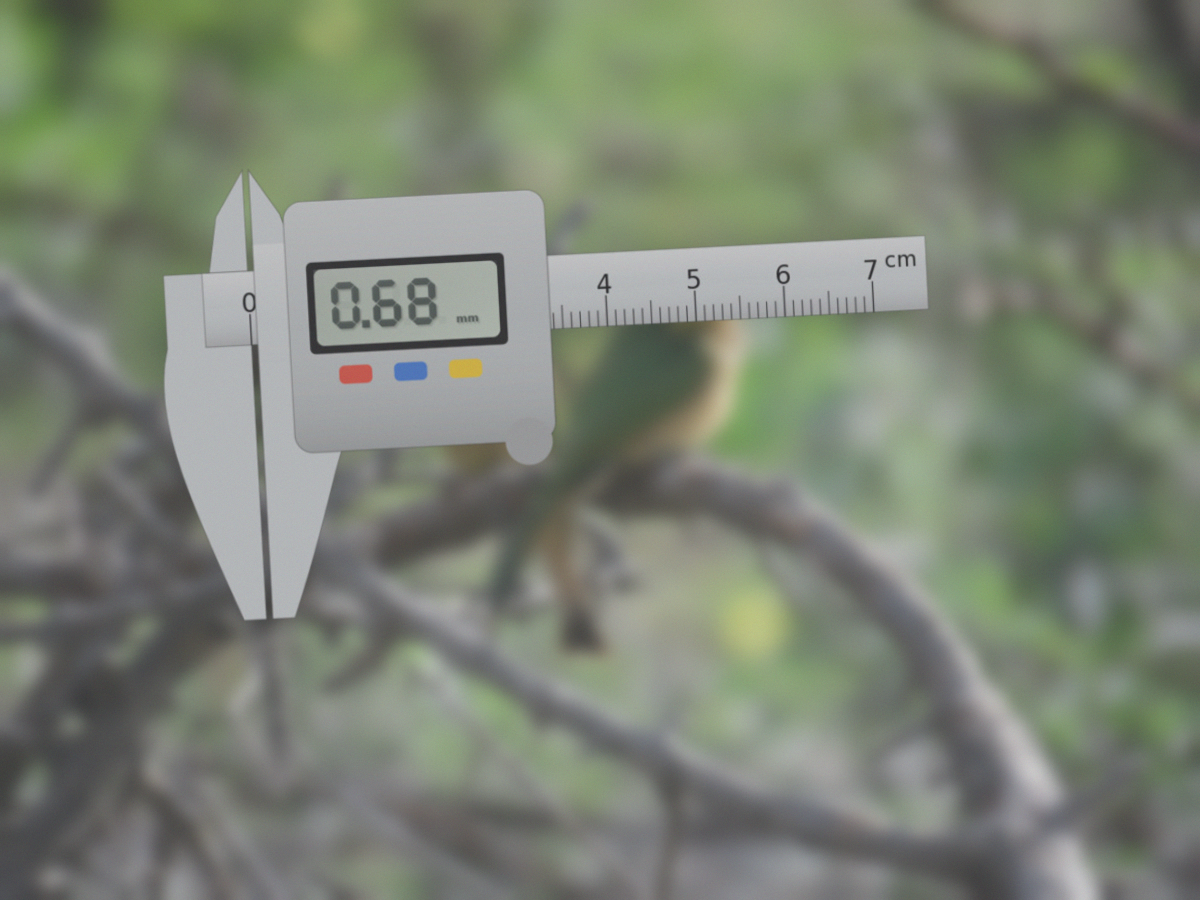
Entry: mm 0.68
